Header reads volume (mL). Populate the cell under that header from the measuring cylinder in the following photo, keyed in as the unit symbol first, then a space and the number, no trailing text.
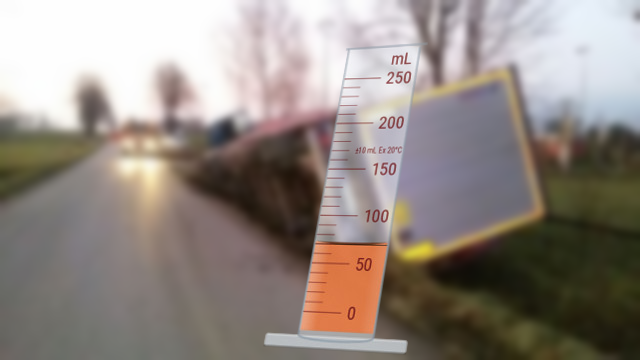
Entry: mL 70
